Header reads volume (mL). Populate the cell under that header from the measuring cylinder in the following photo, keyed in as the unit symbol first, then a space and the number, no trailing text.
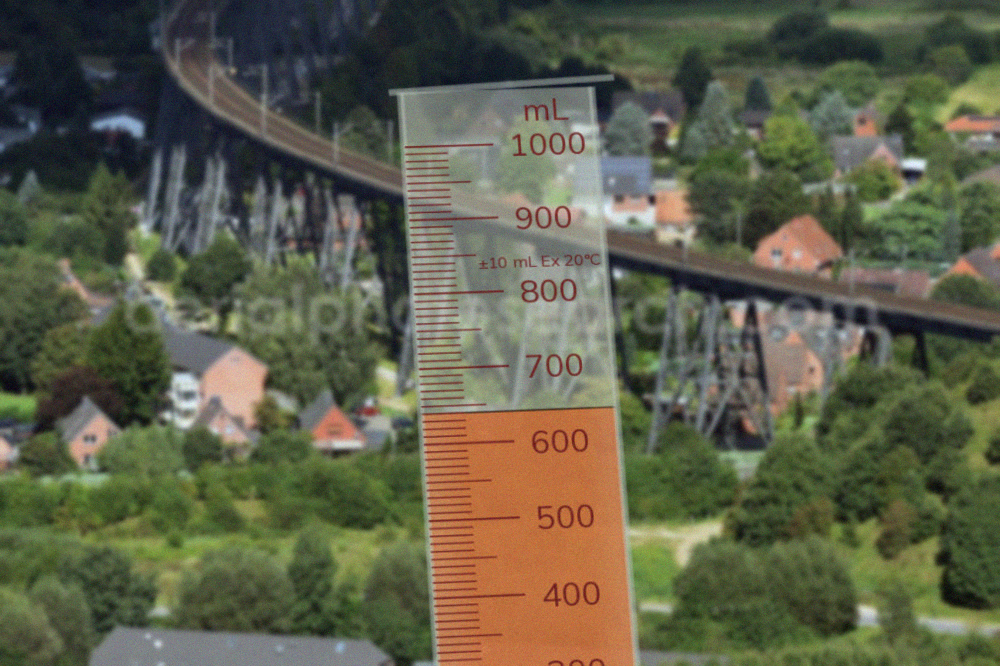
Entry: mL 640
